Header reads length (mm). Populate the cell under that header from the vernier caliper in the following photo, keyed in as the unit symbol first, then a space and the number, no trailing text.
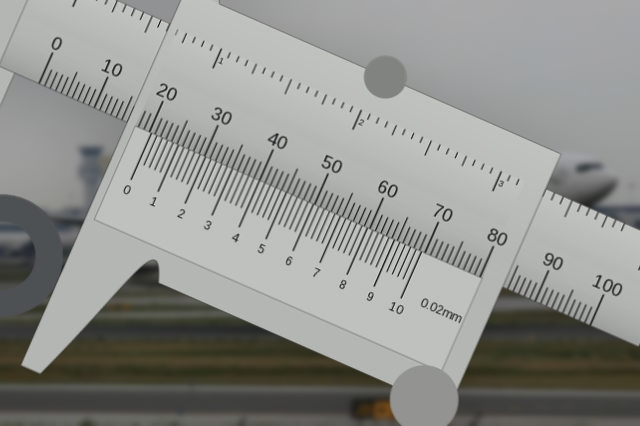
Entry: mm 20.4
